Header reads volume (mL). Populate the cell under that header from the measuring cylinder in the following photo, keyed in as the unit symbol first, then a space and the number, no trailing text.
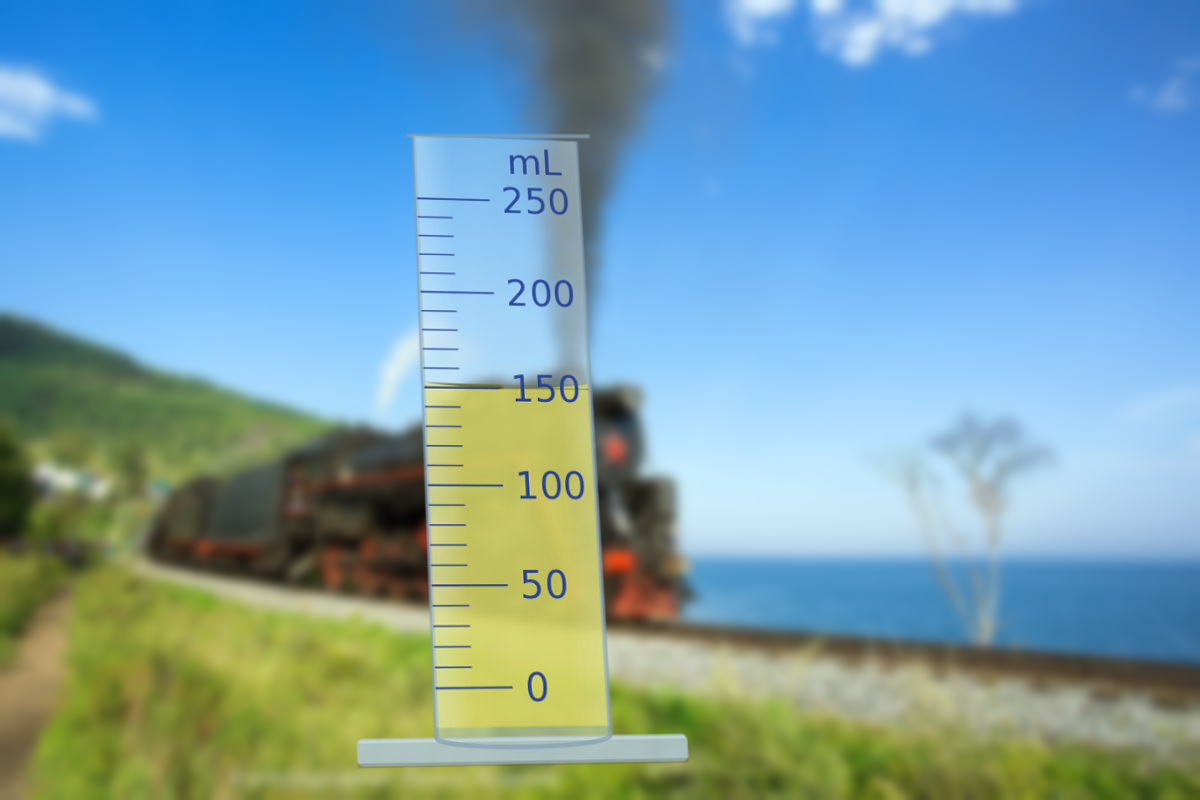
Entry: mL 150
